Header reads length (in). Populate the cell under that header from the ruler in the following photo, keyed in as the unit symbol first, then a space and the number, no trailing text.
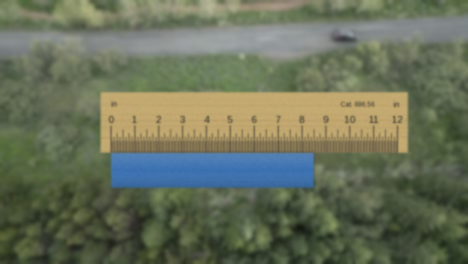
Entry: in 8.5
